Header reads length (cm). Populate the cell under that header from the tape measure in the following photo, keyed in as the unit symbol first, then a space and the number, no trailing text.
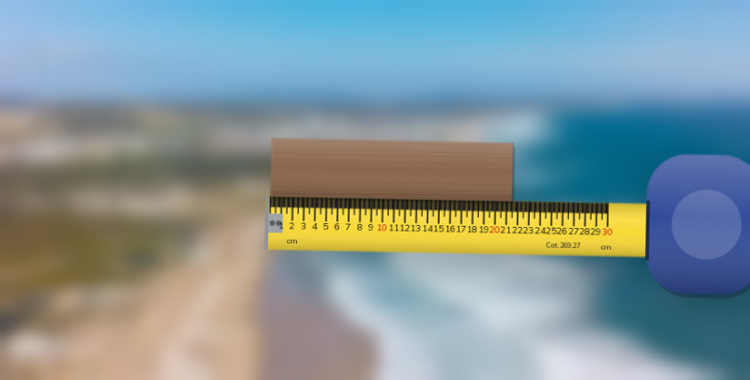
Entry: cm 21.5
